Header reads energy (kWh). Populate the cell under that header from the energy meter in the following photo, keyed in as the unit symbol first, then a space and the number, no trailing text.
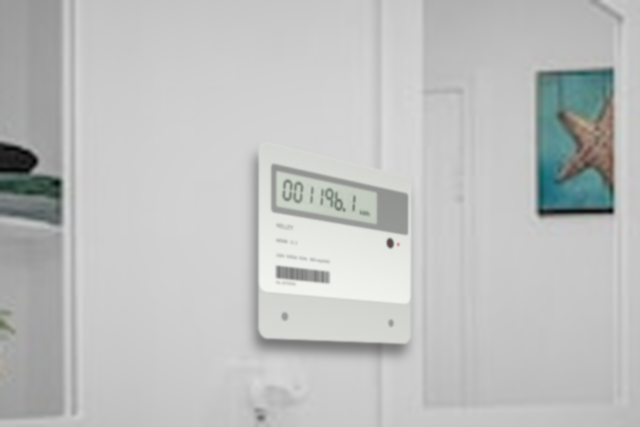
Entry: kWh 1196.1
